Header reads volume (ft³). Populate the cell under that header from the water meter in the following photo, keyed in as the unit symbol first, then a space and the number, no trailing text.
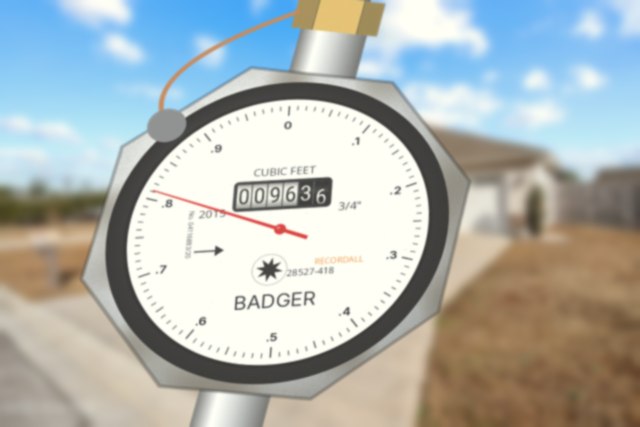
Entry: ft³ 9635.81
